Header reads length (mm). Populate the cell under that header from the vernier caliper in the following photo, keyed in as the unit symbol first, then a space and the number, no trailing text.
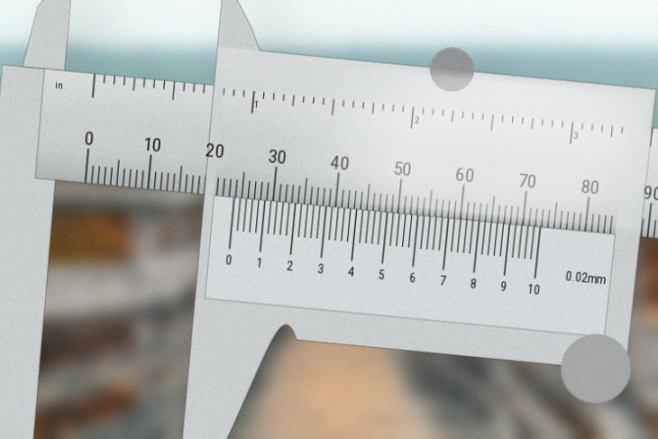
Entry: mm 23.8
